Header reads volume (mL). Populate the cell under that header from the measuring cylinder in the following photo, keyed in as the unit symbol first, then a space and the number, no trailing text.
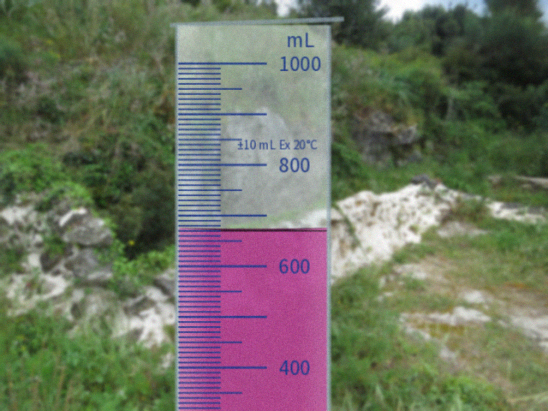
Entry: mL 670
